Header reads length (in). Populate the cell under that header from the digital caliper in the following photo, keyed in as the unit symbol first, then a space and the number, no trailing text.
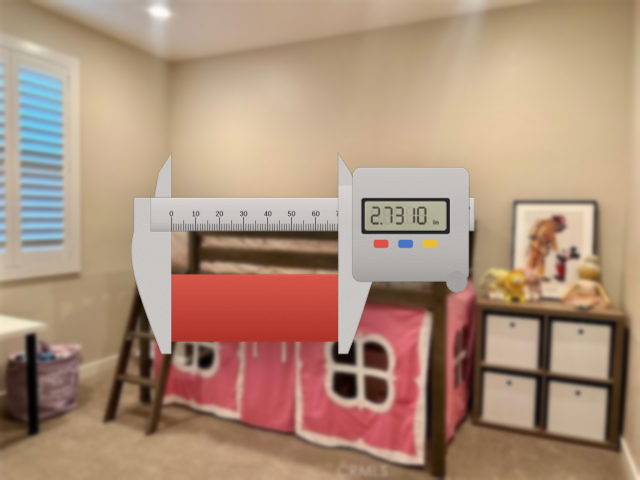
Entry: in 2.7310
